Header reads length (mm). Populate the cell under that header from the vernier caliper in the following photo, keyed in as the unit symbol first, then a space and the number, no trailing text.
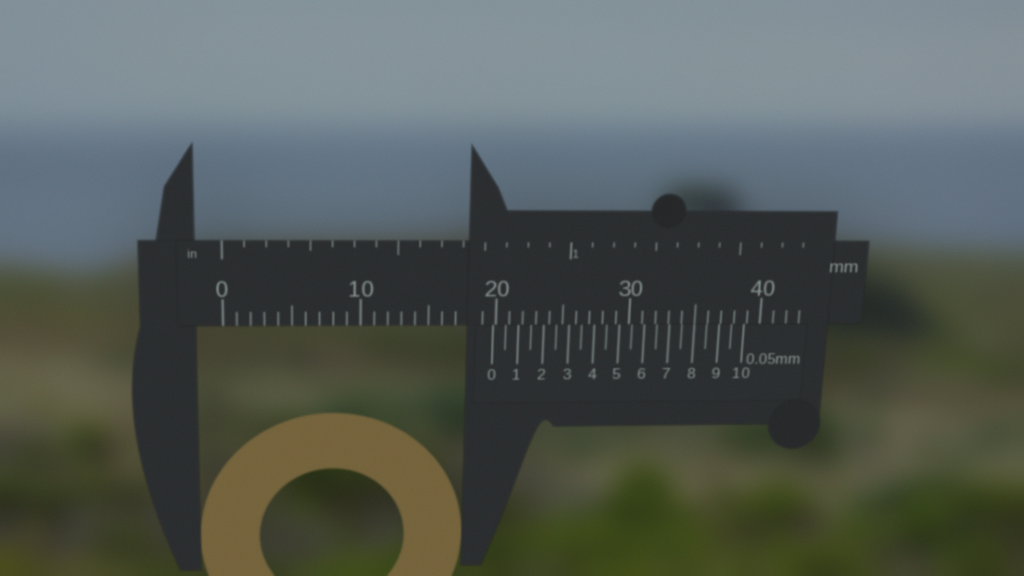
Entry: mm 19.8
